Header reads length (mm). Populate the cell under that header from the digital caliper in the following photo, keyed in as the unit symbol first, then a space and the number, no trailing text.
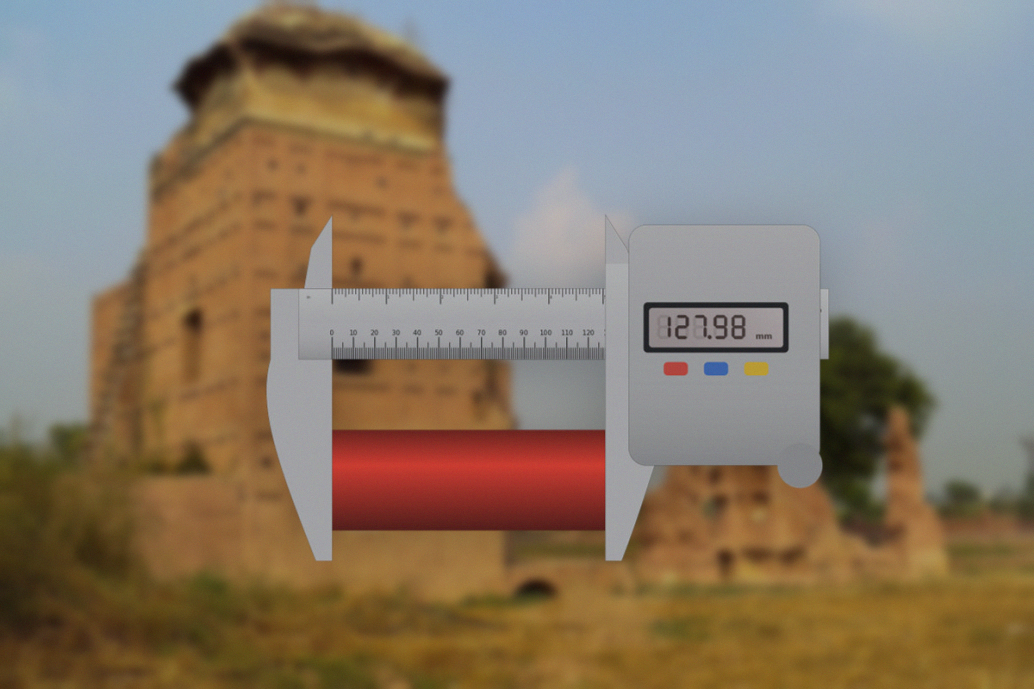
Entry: mm 127.98
